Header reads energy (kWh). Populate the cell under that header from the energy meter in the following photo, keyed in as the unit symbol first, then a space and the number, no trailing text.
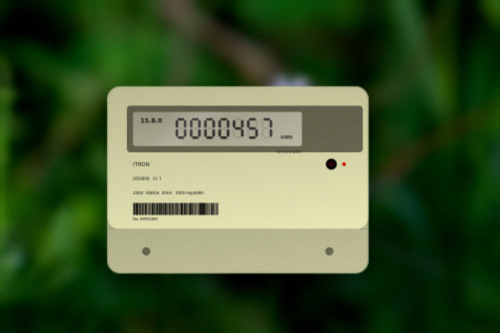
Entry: kWh 457
